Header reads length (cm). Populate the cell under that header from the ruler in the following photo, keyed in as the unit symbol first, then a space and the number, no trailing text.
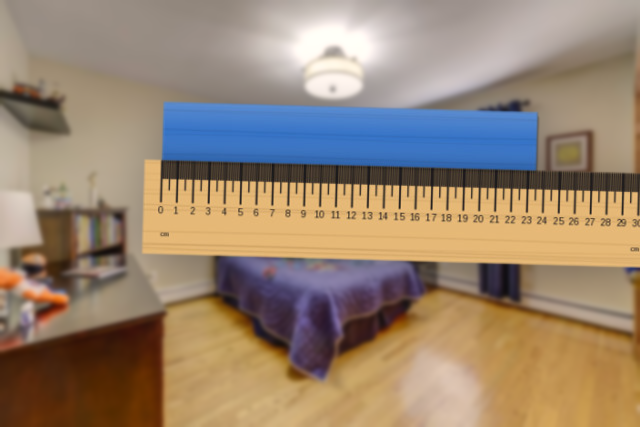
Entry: cm 23.5
